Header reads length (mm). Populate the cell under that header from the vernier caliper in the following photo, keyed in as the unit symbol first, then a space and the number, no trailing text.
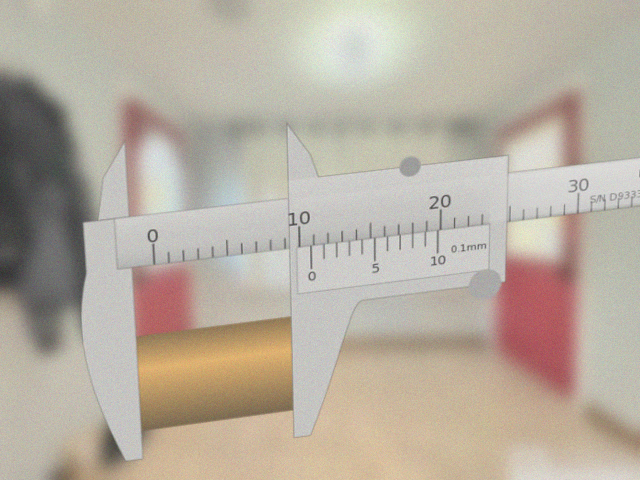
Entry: mm 10.8
